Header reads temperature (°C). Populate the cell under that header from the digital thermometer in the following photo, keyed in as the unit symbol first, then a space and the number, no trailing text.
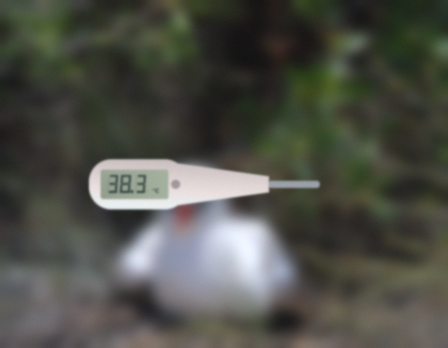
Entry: °C 38.3
